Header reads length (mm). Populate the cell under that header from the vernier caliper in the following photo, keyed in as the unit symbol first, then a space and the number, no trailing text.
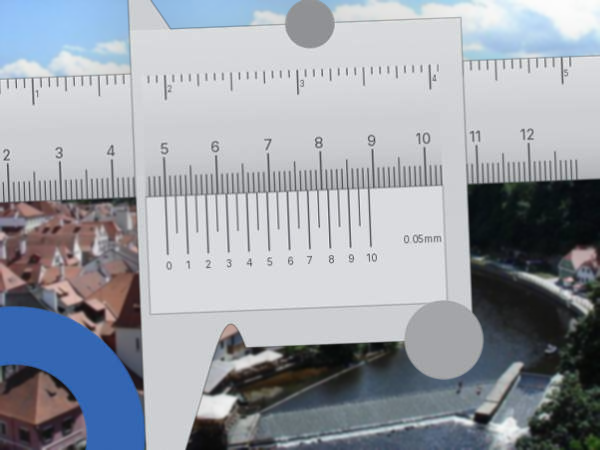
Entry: mm 50.0
